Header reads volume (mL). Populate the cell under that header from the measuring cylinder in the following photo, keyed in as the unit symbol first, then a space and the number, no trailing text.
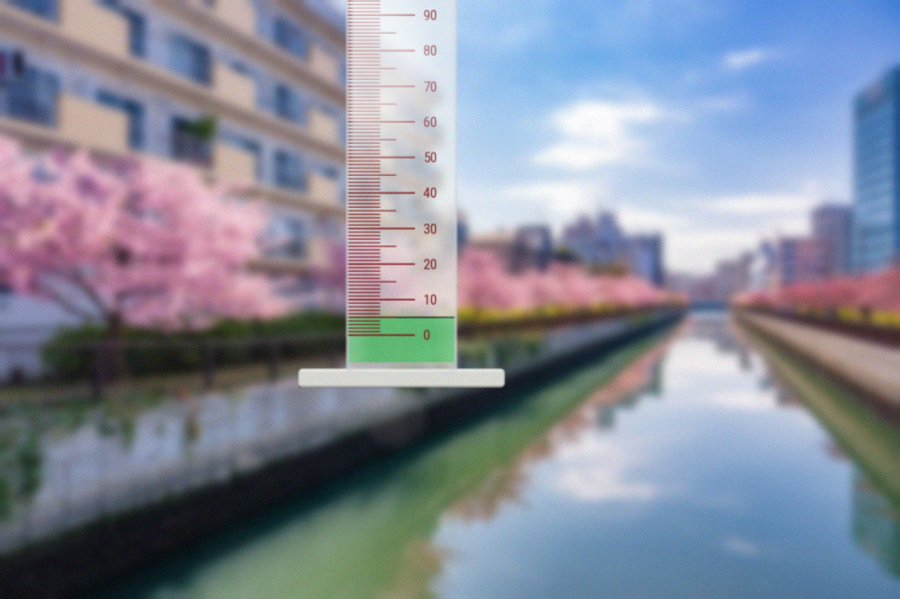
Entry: mL 5
